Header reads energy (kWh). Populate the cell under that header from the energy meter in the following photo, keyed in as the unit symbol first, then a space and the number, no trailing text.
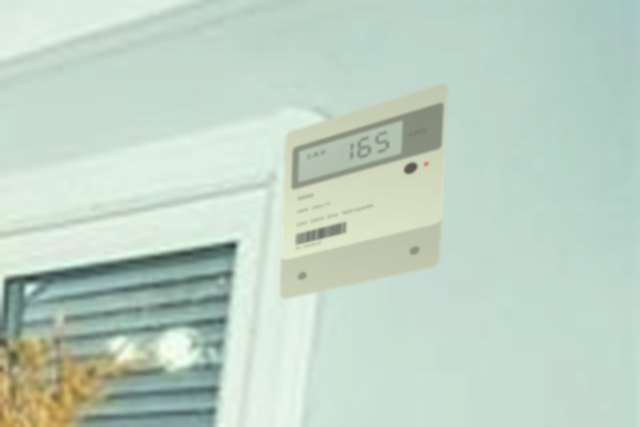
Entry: kWh 165
